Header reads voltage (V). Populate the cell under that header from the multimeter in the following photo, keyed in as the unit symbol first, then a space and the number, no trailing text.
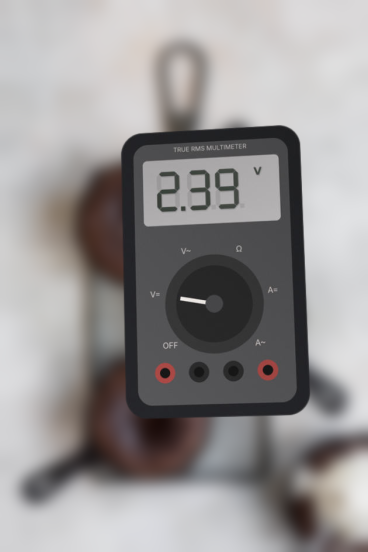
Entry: V 2.39
